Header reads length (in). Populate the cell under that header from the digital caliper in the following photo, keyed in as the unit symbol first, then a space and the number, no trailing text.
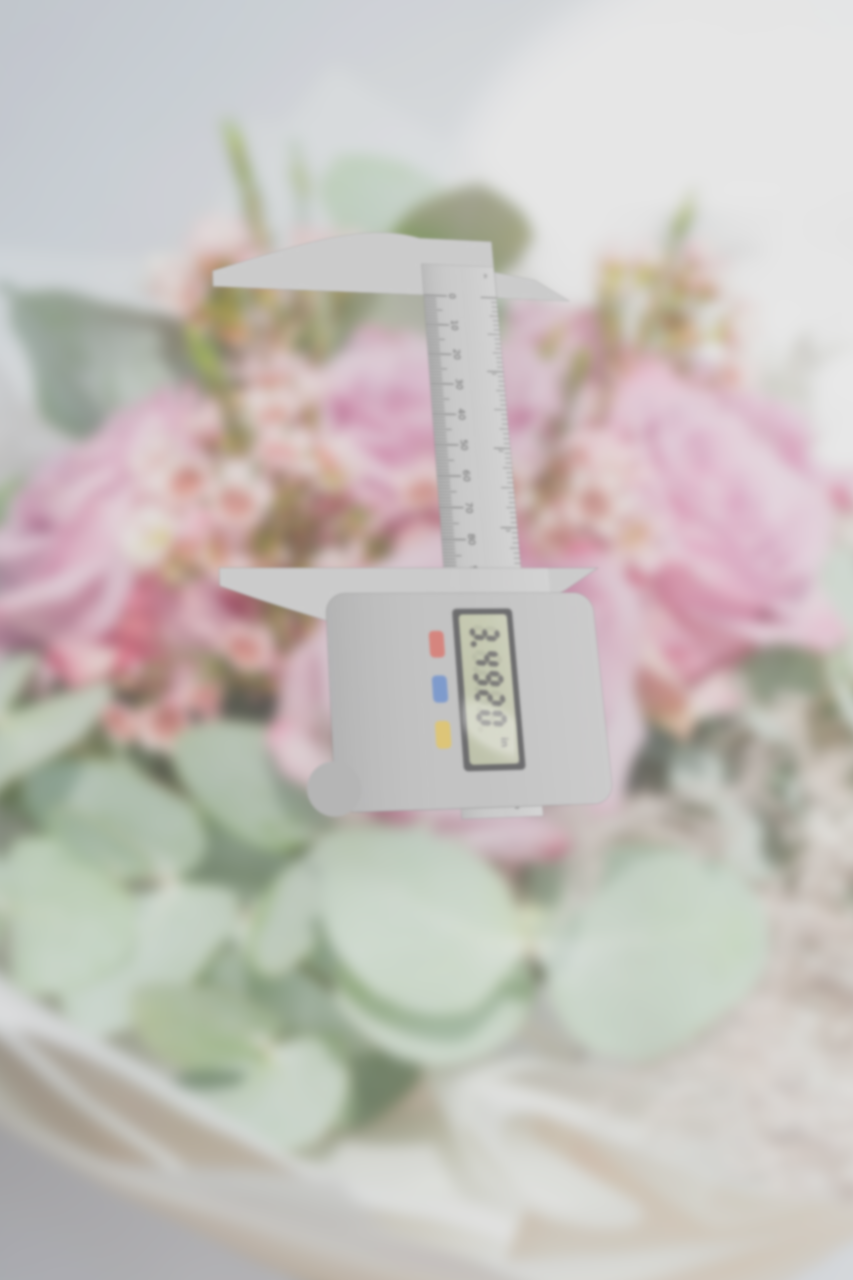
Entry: in 3.4920
